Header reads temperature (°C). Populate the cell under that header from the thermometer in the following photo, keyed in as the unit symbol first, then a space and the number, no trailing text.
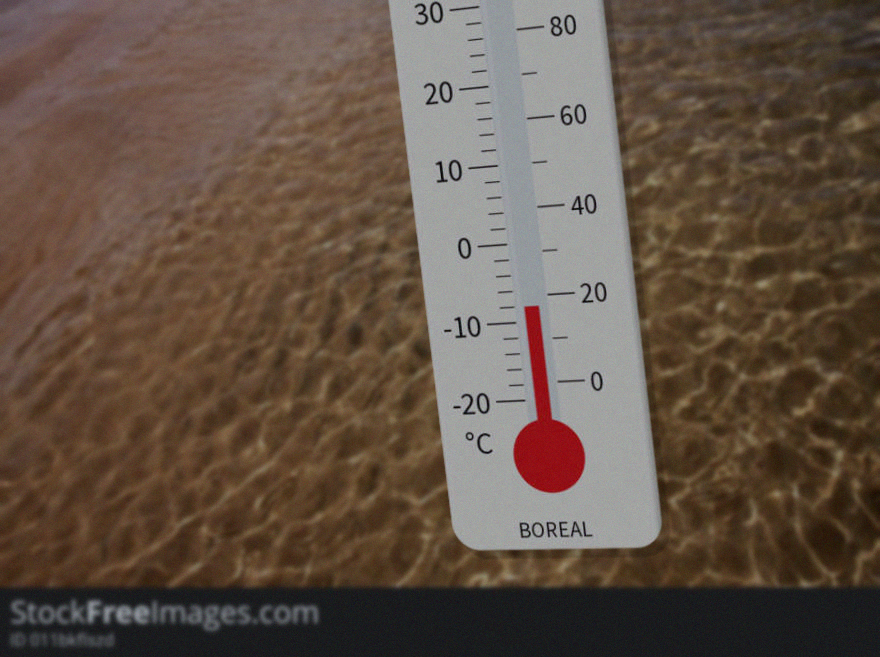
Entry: °C -8
